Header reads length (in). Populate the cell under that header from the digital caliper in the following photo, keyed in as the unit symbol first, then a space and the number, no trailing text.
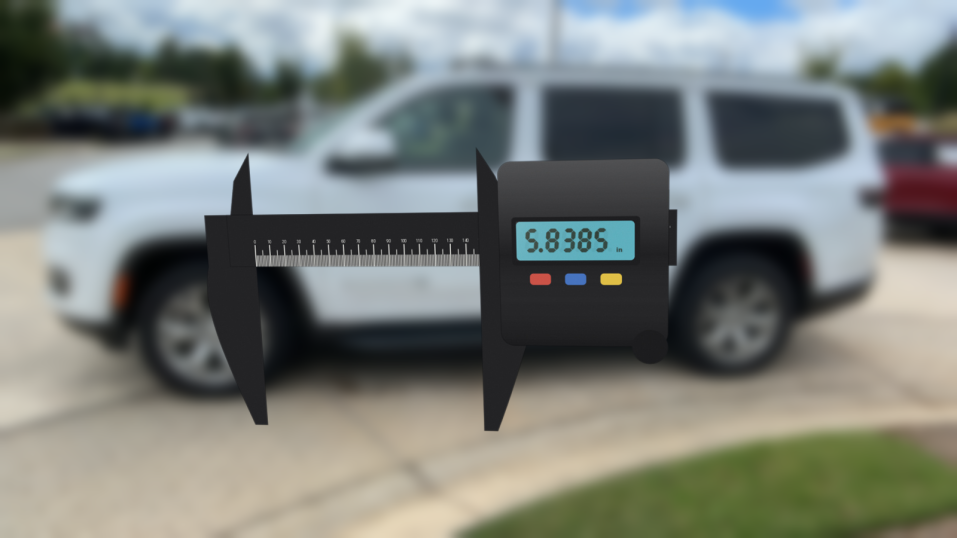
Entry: in 5.8385
